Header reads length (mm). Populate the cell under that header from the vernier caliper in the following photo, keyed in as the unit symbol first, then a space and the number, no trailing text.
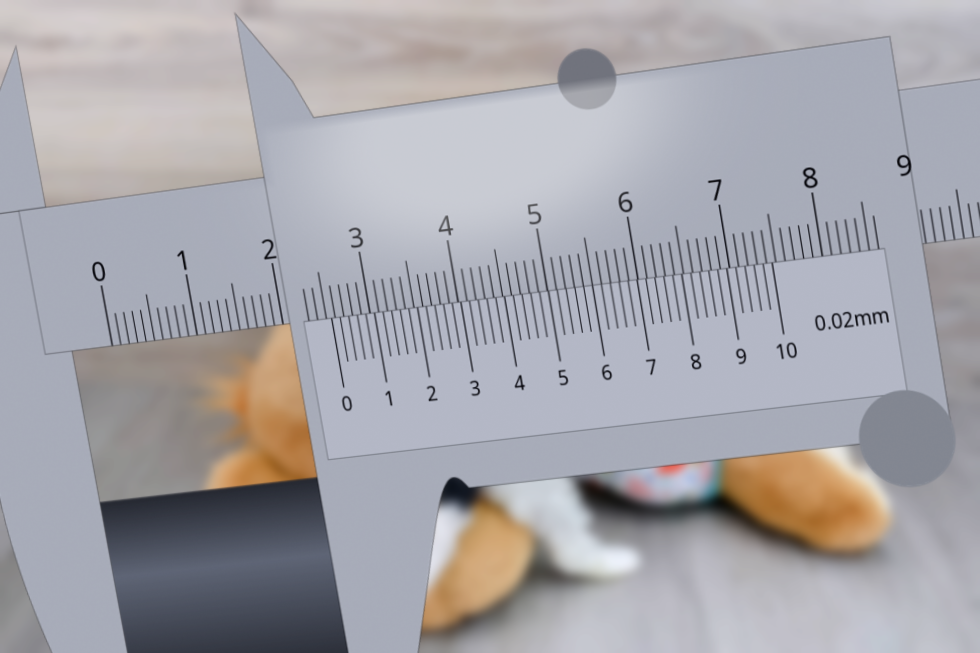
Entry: mm 25.6
